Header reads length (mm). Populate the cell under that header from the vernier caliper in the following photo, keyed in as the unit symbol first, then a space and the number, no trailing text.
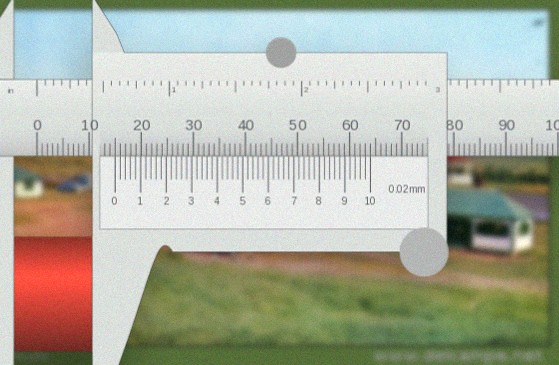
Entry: mm 15.0
